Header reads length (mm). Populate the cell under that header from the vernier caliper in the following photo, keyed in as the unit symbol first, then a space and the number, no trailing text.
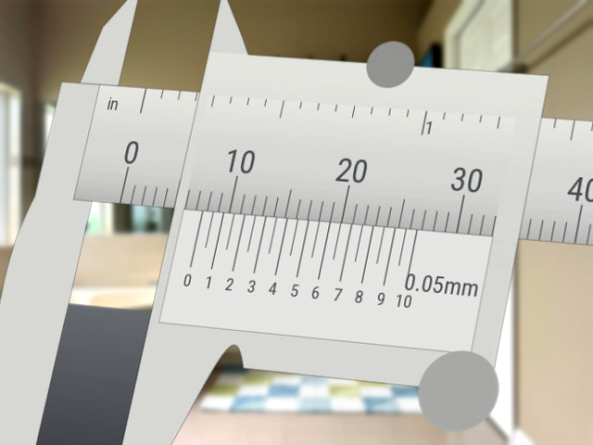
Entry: mm 7.6
